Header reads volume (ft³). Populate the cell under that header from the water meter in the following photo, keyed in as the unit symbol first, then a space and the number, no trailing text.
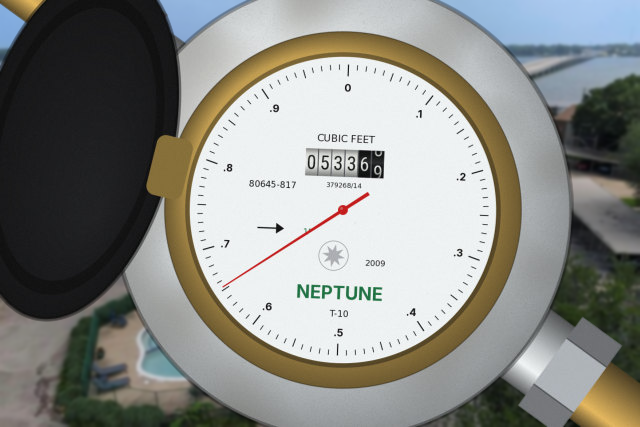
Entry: ft³ 53368.65
